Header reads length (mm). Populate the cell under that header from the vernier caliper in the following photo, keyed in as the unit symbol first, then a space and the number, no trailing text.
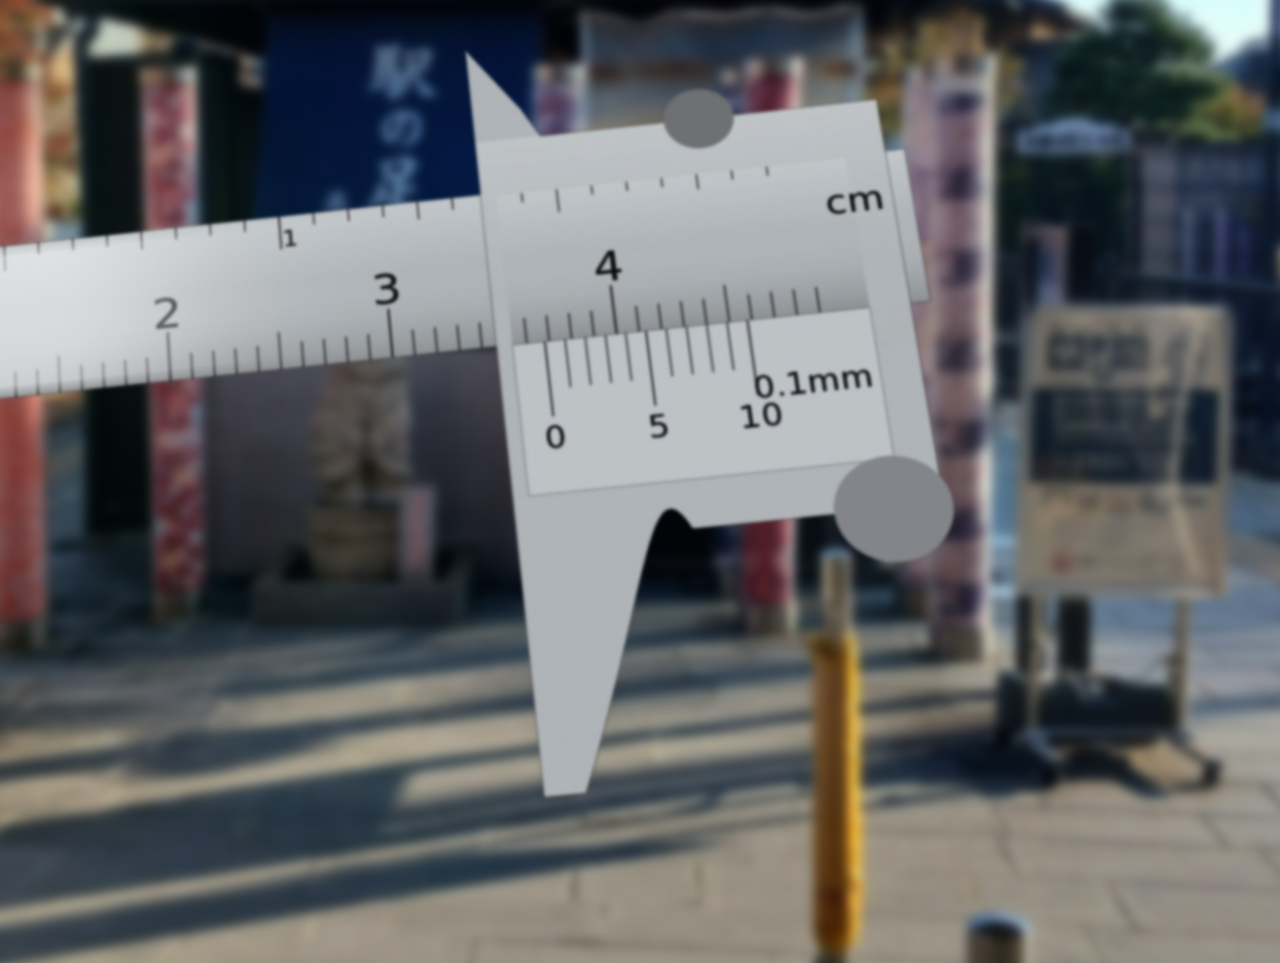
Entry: mm 36.8
